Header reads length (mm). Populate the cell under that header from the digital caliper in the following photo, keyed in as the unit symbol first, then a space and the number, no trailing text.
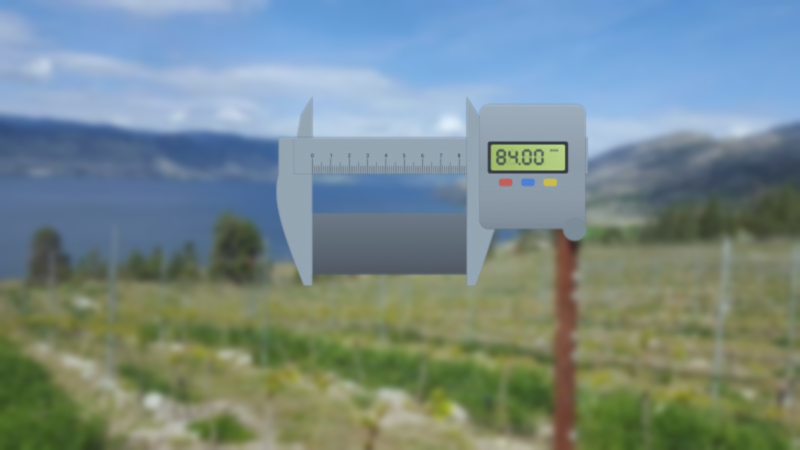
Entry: mm 84.00
